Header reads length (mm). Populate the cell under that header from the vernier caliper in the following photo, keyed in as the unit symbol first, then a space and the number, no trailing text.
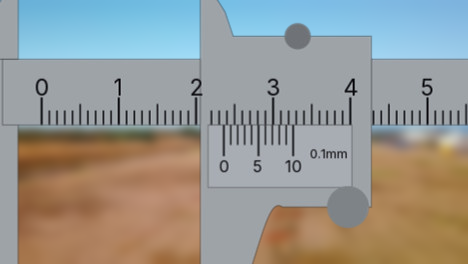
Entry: mm 23.6
